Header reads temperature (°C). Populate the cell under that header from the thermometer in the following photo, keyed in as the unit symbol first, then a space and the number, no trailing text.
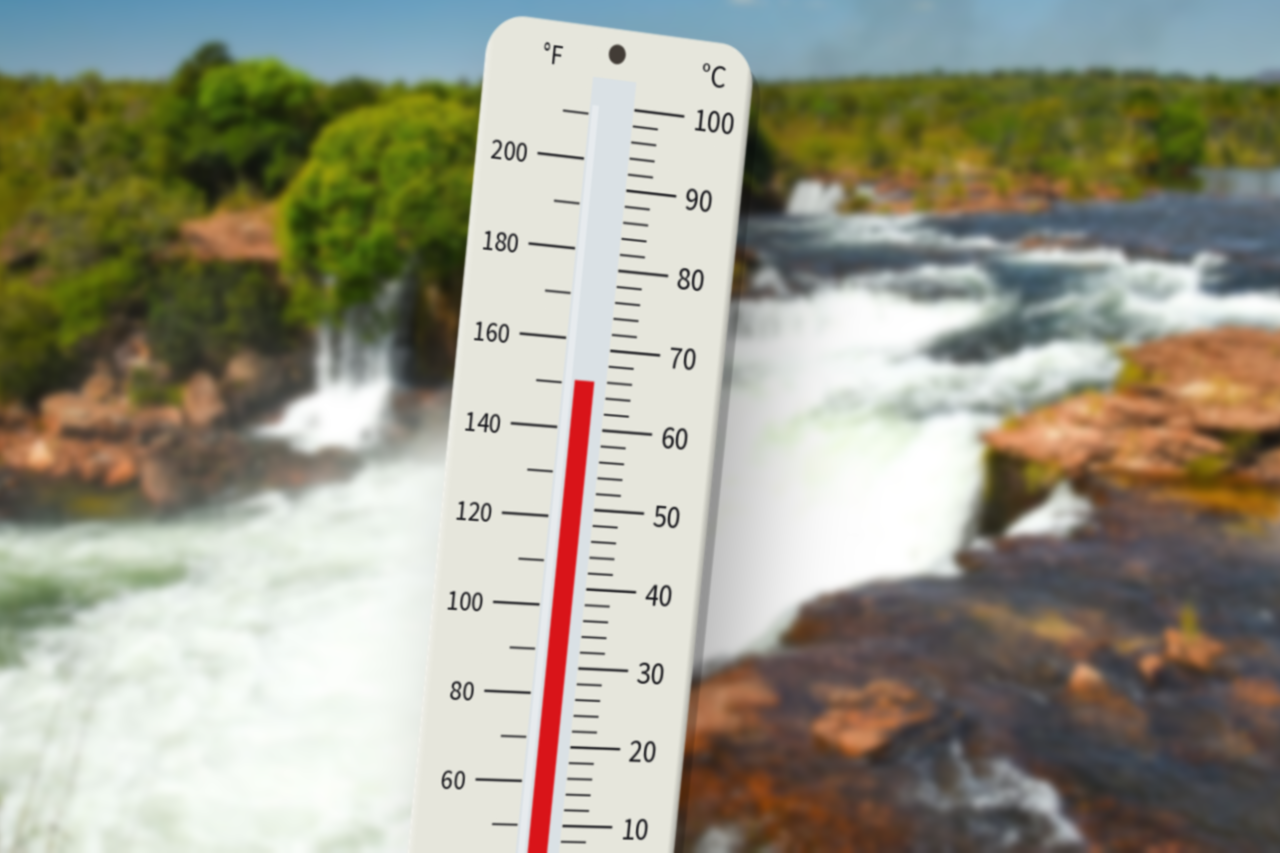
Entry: °C 66
